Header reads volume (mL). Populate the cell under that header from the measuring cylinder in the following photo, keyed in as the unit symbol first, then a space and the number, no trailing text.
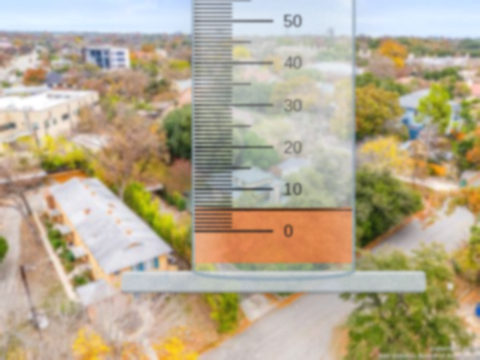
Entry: mL 5
